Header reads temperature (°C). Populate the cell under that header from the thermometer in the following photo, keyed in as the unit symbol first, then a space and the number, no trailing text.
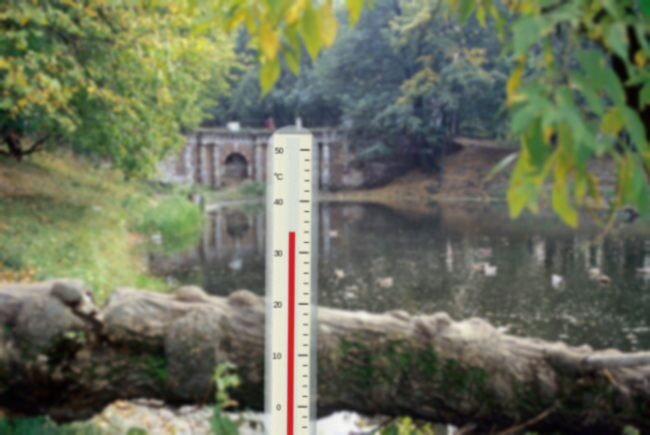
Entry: °C 34
